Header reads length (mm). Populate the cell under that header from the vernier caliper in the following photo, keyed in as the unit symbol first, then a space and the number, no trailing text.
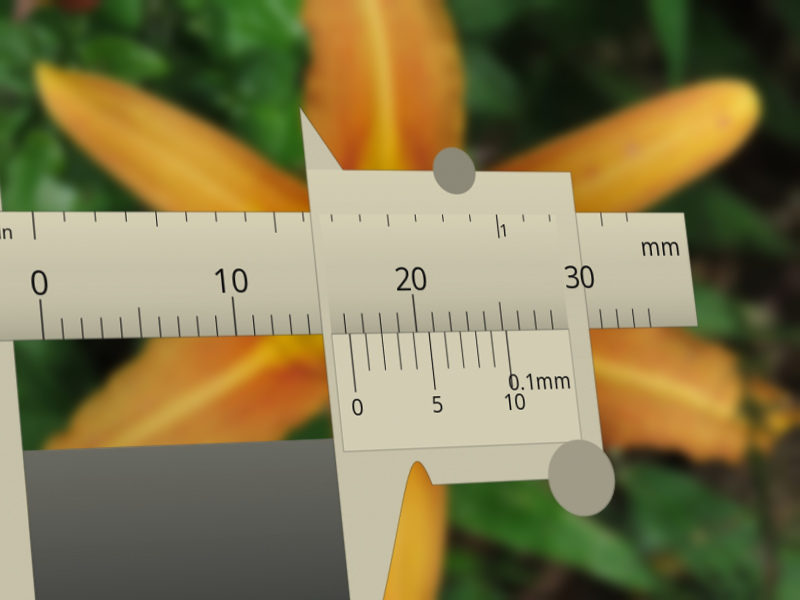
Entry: mm 16.2
